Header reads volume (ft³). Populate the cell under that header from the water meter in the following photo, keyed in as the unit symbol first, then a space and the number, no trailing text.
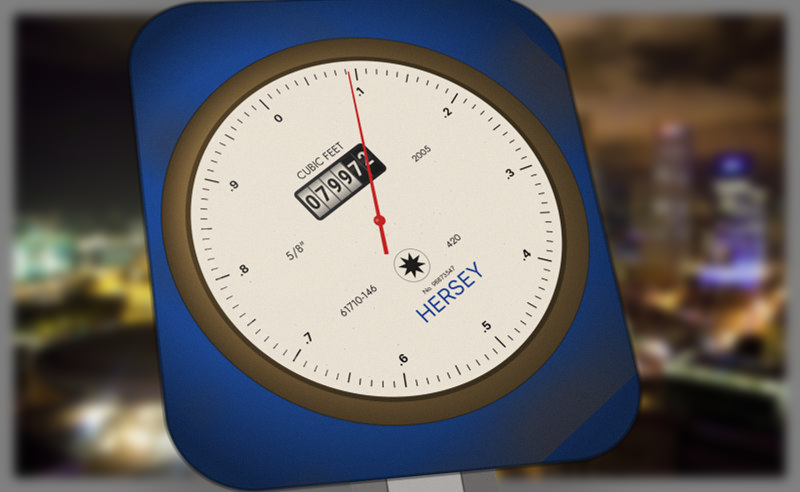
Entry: ft³ 79972.09
